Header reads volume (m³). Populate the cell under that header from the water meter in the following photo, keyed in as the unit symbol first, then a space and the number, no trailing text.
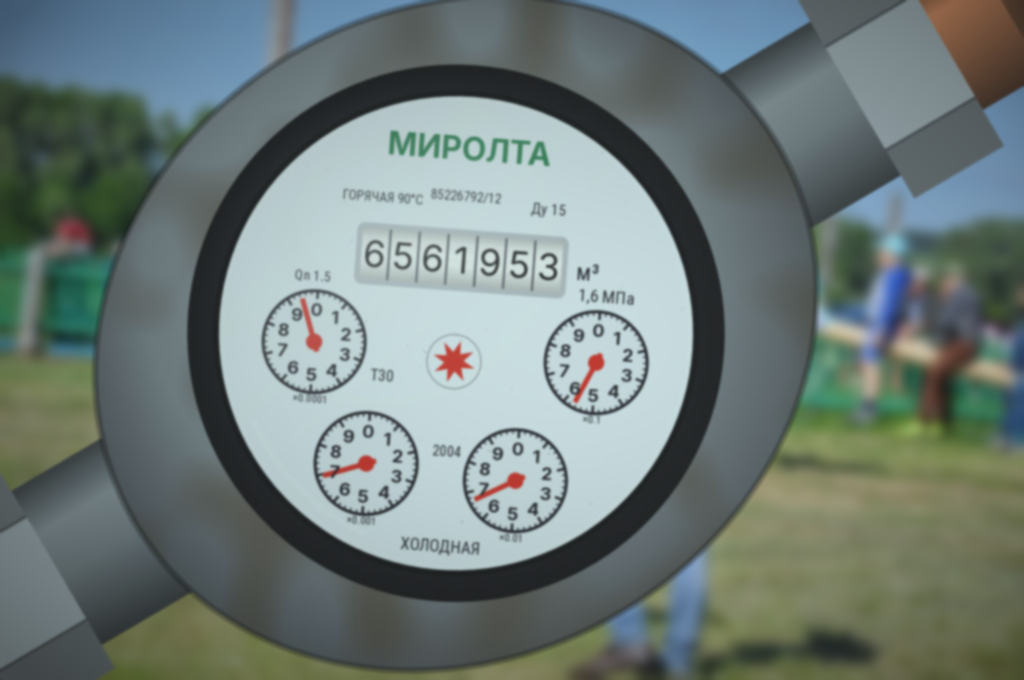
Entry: m³ 6561953.5669
